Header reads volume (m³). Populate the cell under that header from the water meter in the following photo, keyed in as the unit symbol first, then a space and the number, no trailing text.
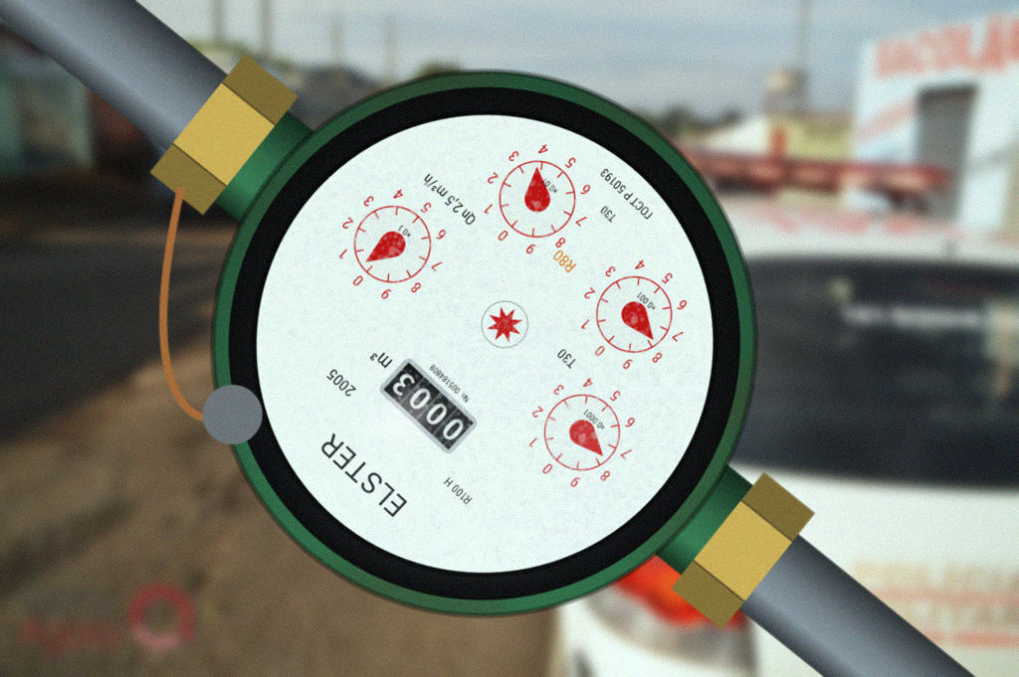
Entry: m³ 3.0377
